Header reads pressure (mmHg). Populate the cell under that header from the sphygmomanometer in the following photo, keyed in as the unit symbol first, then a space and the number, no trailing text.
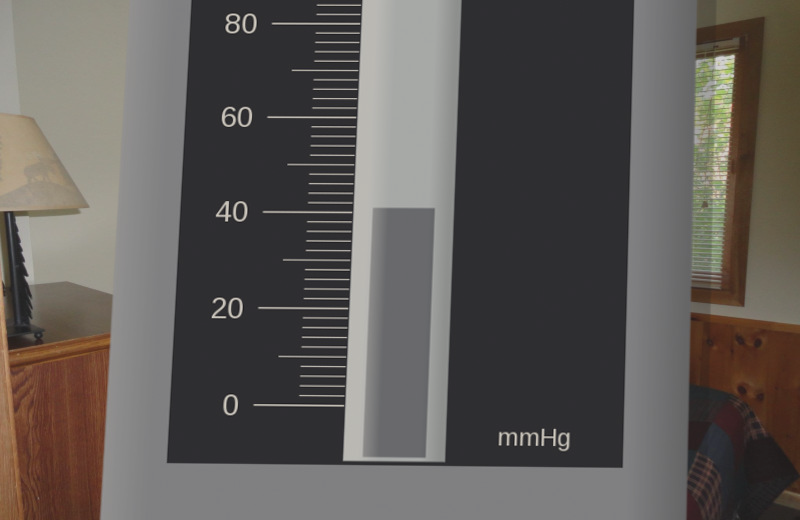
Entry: mmHg 41
